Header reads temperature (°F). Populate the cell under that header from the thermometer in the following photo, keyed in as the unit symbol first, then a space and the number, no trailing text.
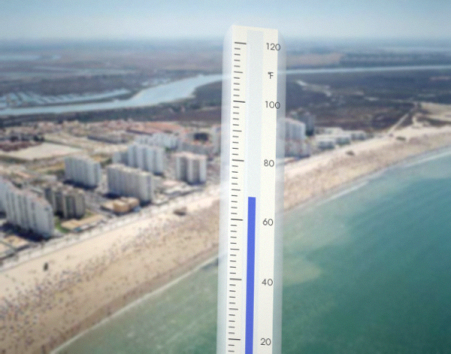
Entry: °F 68
